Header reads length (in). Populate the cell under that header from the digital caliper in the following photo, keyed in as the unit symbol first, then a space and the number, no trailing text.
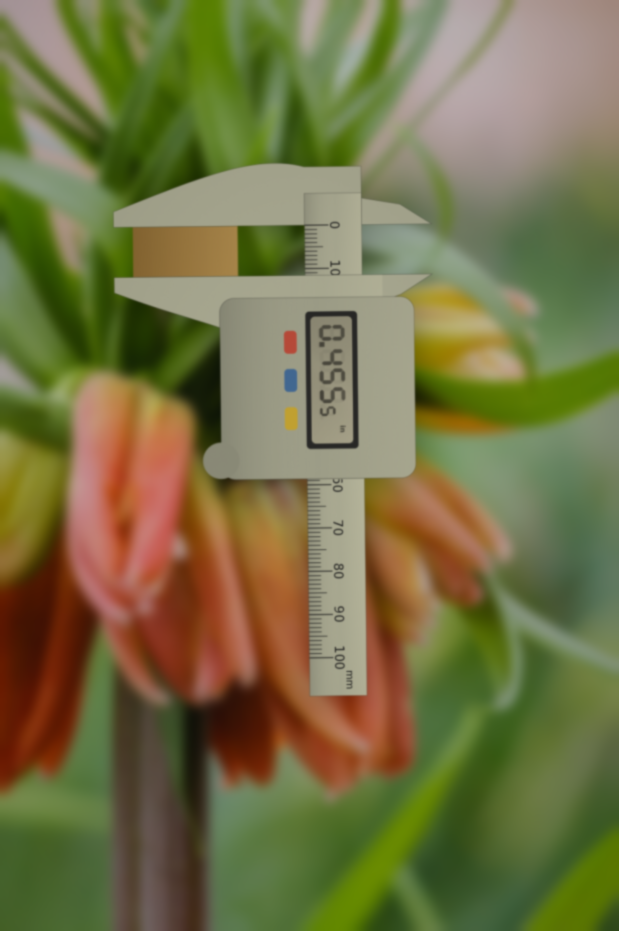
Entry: in 0.4555
